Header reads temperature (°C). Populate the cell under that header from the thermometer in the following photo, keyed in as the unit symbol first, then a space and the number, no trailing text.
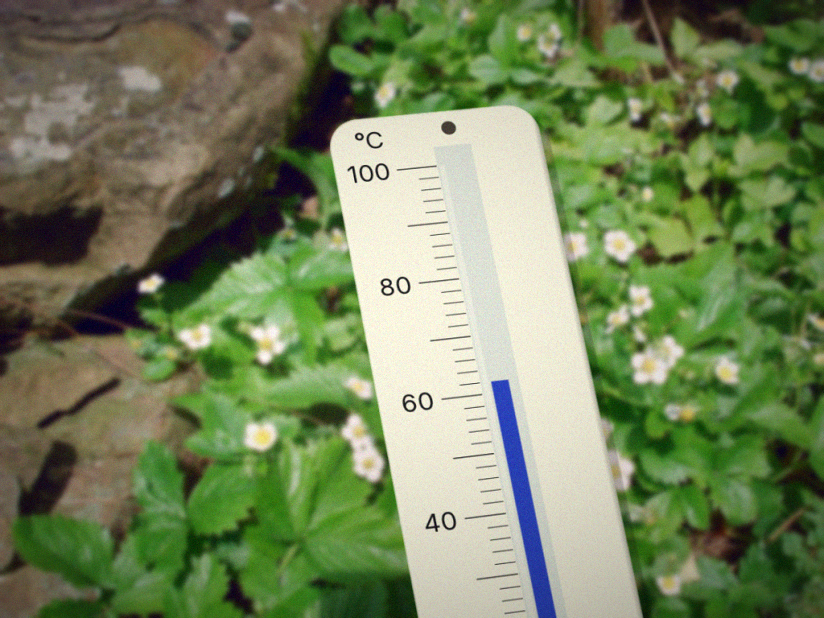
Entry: °C 62
